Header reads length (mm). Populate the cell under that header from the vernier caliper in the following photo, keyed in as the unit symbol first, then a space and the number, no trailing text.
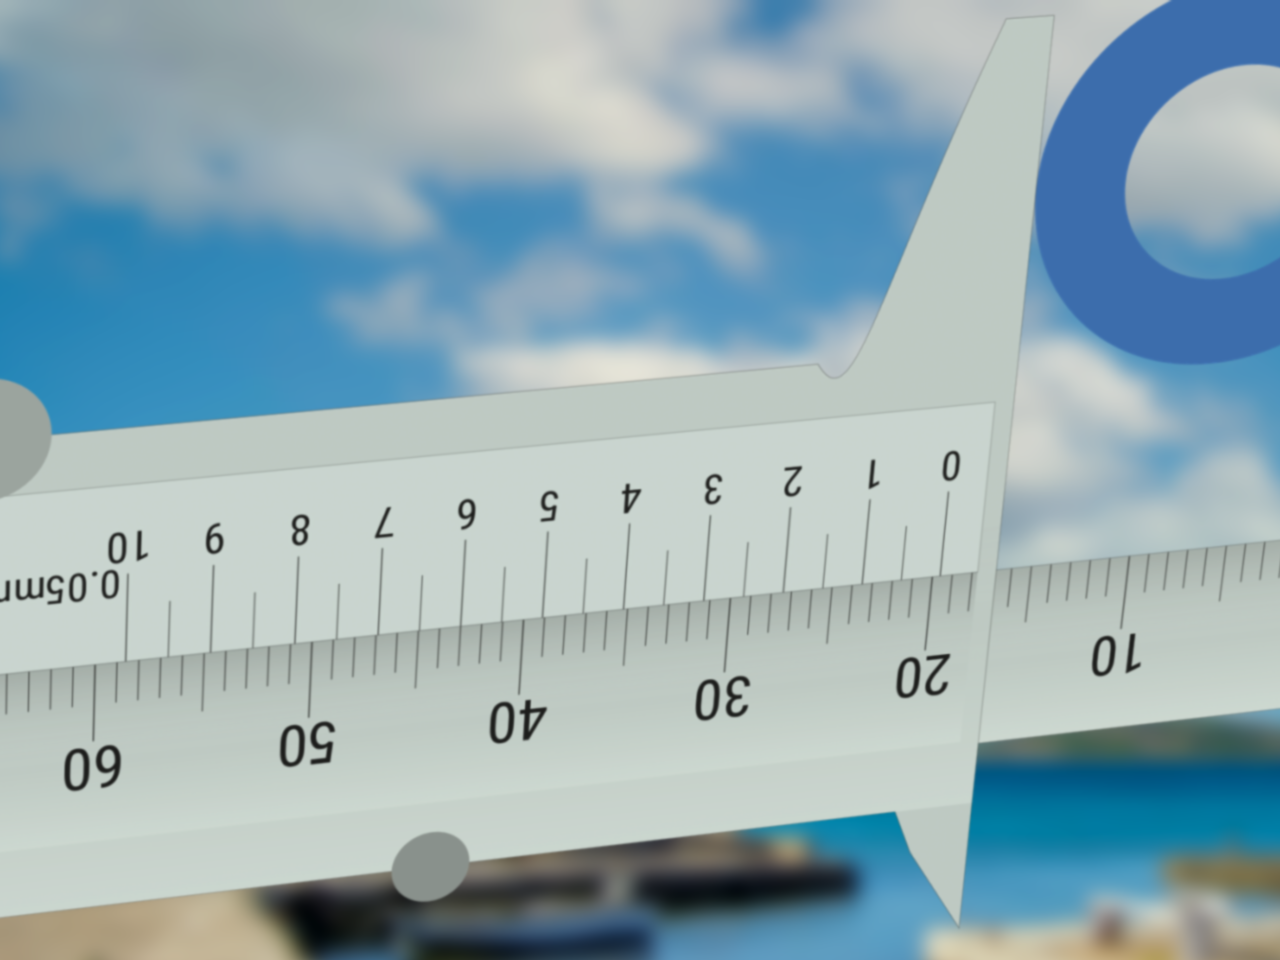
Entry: mm 19.6
